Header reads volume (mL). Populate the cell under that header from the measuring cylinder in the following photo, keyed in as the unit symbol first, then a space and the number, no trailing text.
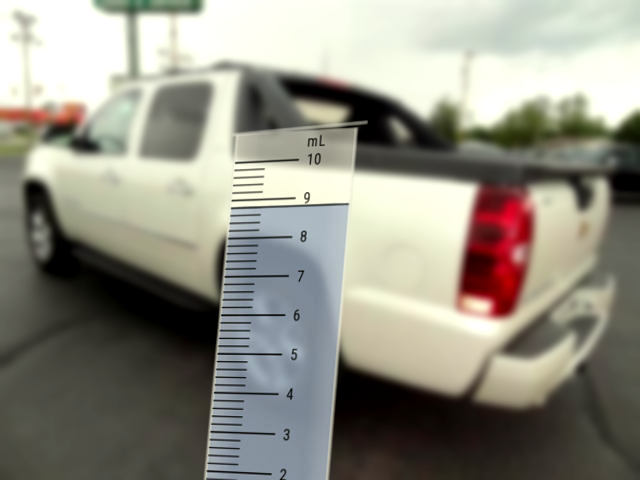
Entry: mL 8.8
